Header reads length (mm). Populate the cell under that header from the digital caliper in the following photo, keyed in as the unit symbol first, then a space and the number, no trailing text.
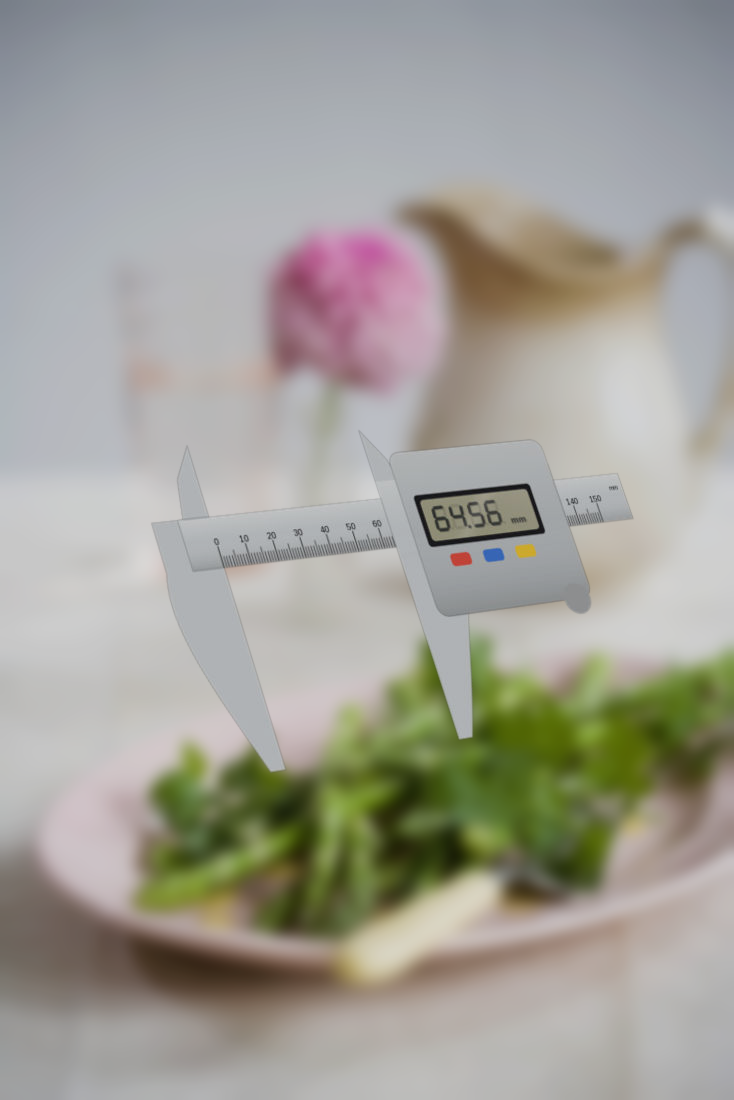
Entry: mm 64.56
